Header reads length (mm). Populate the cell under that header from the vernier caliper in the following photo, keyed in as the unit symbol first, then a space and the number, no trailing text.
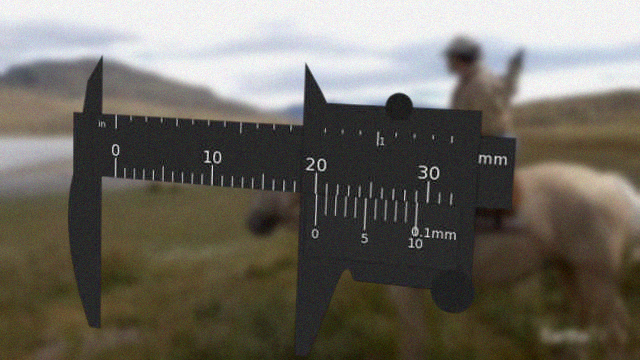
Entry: mm 20.1
